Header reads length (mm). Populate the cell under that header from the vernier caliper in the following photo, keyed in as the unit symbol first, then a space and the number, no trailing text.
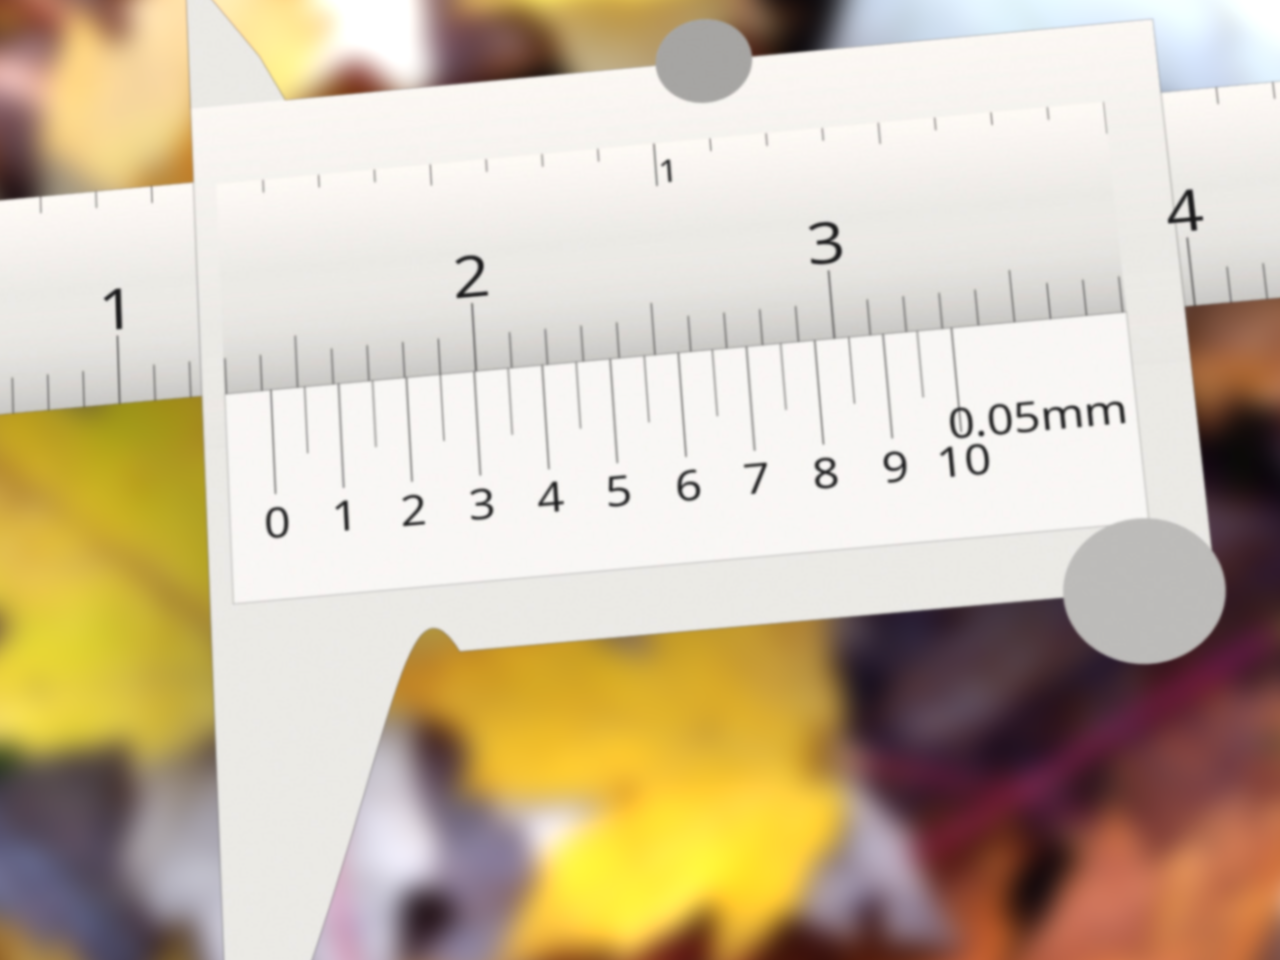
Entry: mm 14.25
